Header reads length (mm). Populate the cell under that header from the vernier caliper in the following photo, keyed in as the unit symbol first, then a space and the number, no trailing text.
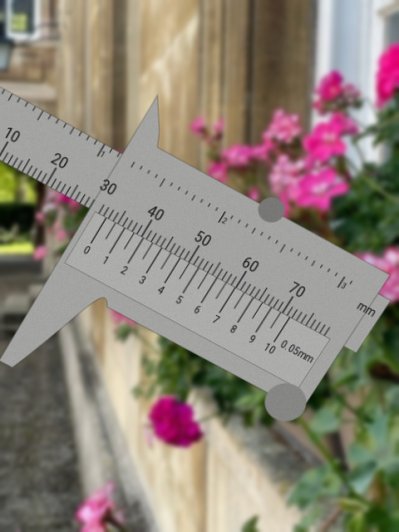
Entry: mm 32.6
